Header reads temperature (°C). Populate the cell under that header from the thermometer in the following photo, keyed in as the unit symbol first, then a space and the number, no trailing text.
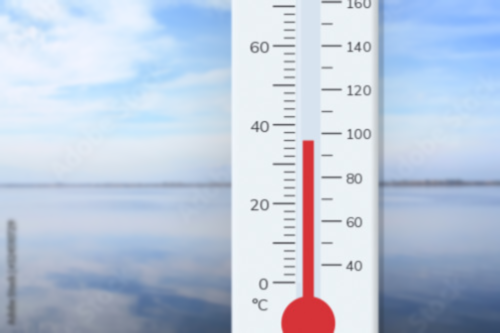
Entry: °C 36
